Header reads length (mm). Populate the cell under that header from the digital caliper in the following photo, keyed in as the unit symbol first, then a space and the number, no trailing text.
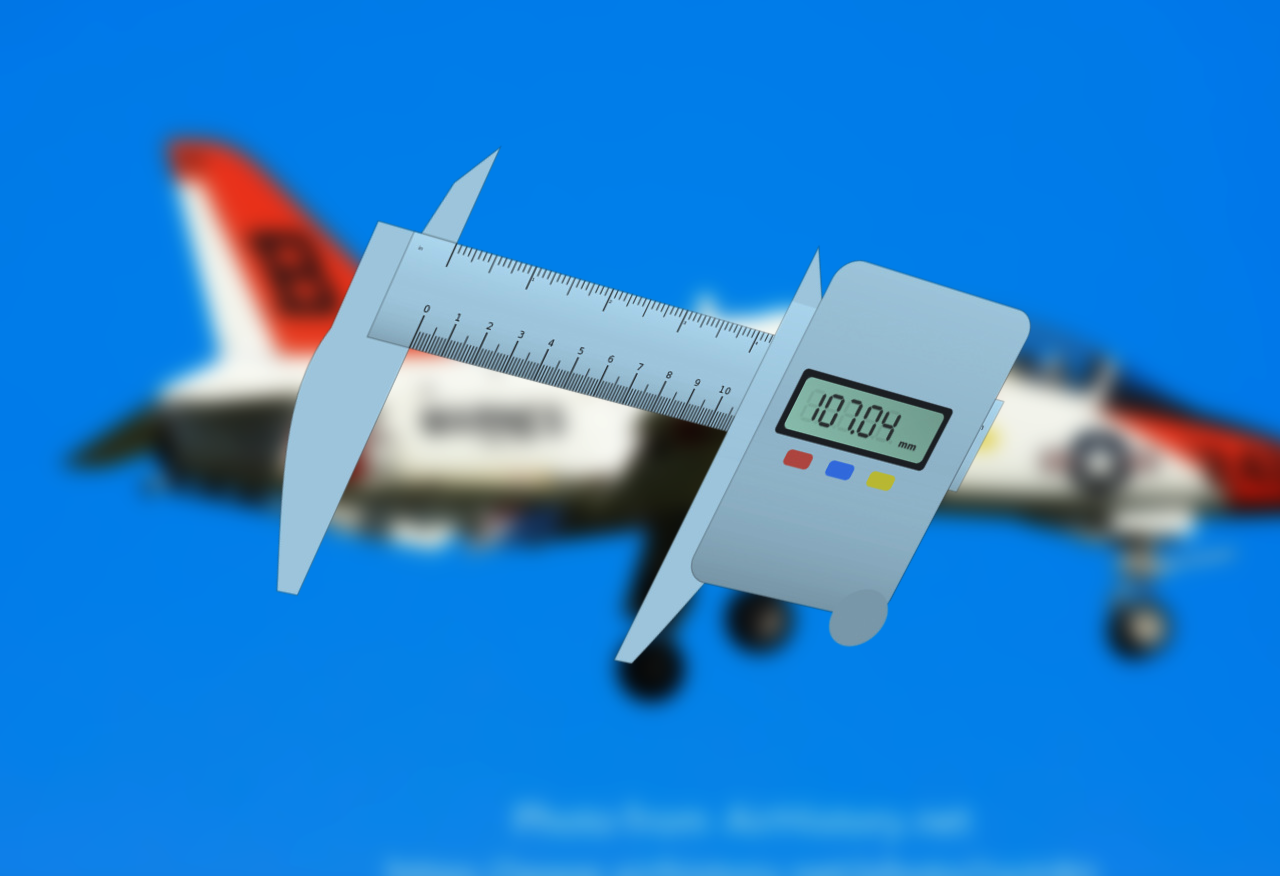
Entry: mm 107.04
